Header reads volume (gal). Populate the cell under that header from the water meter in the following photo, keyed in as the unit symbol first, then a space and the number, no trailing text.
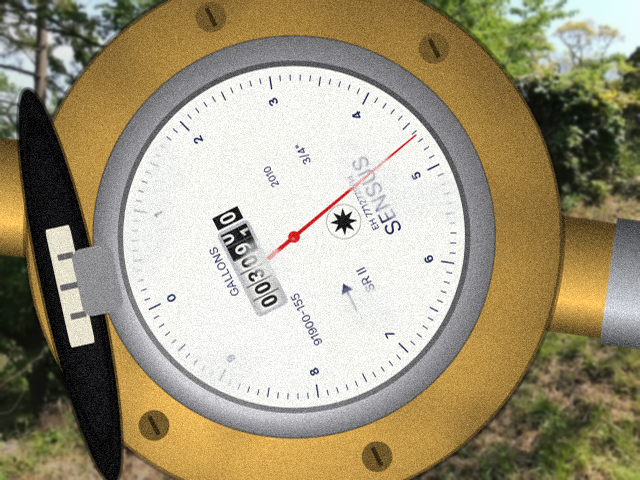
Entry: gal 30904.6
